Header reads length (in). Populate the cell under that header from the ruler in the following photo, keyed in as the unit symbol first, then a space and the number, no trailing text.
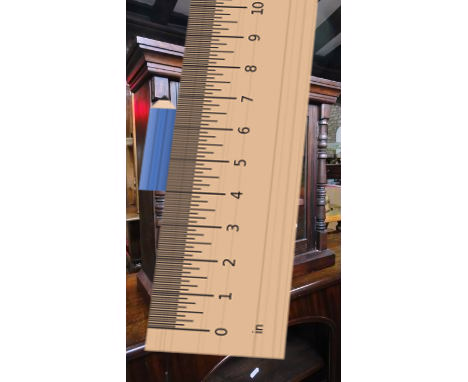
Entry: in 3
